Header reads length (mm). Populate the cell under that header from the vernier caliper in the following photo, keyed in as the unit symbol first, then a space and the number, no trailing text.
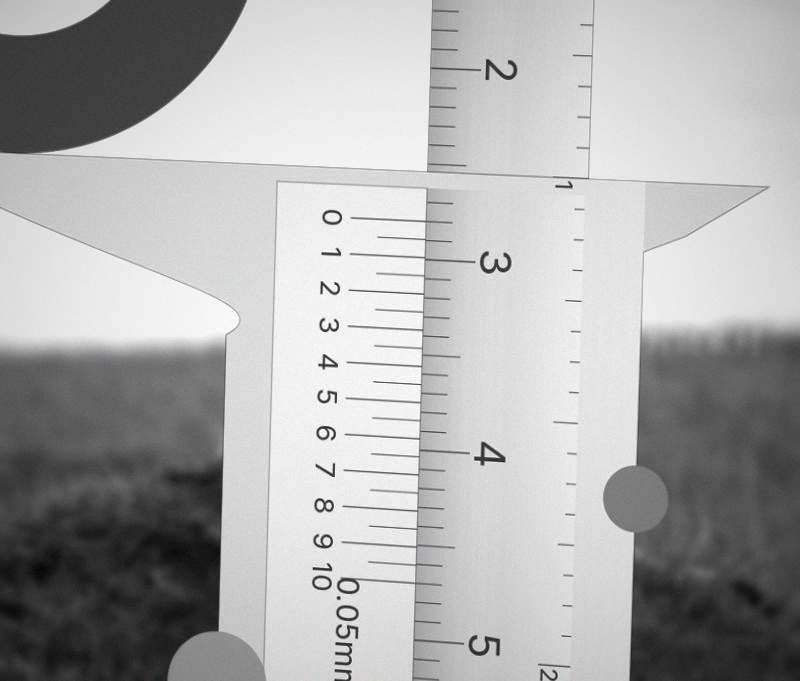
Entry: mm 28.0
